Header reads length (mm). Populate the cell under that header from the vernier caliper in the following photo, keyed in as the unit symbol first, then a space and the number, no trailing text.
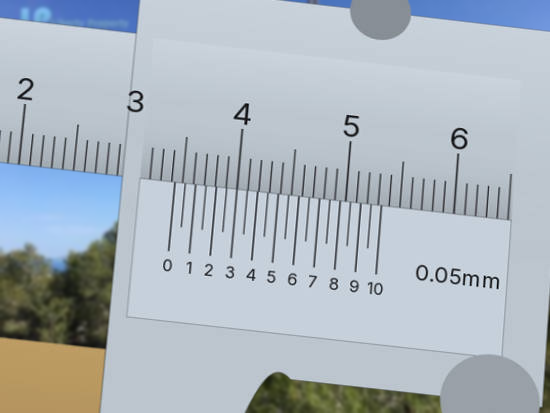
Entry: mm 34.3
